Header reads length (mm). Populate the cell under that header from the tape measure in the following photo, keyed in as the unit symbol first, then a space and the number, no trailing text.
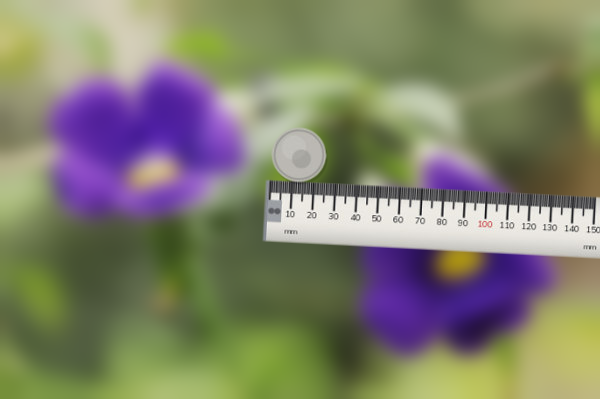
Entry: mm 25
